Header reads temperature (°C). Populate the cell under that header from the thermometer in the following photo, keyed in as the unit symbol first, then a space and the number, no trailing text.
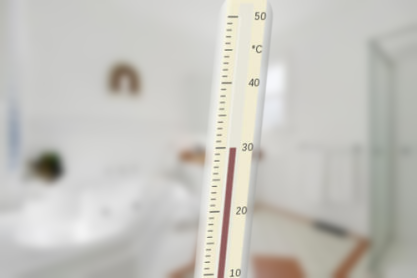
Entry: °C 30
